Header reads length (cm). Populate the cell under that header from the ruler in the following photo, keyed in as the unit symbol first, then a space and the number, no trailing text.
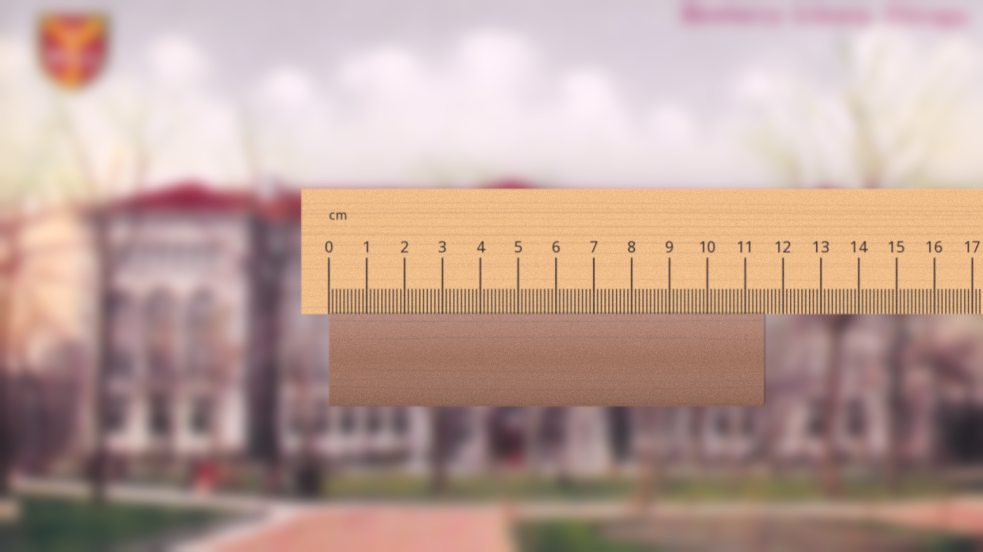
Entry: cm 11.5
